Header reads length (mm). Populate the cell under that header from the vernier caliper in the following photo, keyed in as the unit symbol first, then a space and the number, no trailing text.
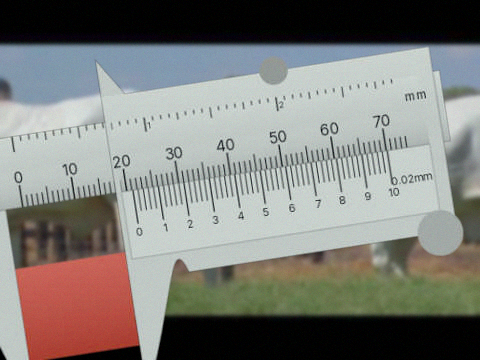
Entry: mm 21.2
